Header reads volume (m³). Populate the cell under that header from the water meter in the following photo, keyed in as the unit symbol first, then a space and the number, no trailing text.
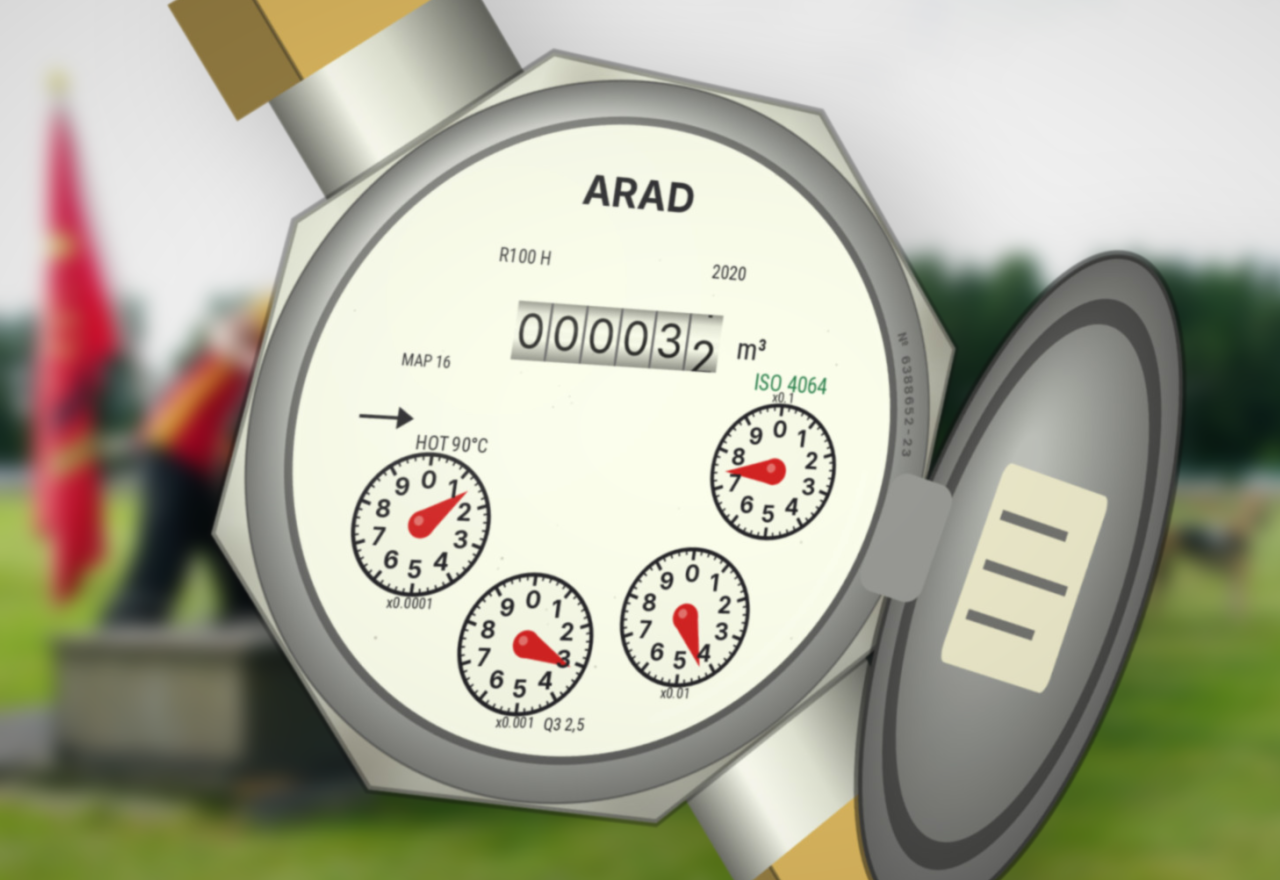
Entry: m³ 31.7431
